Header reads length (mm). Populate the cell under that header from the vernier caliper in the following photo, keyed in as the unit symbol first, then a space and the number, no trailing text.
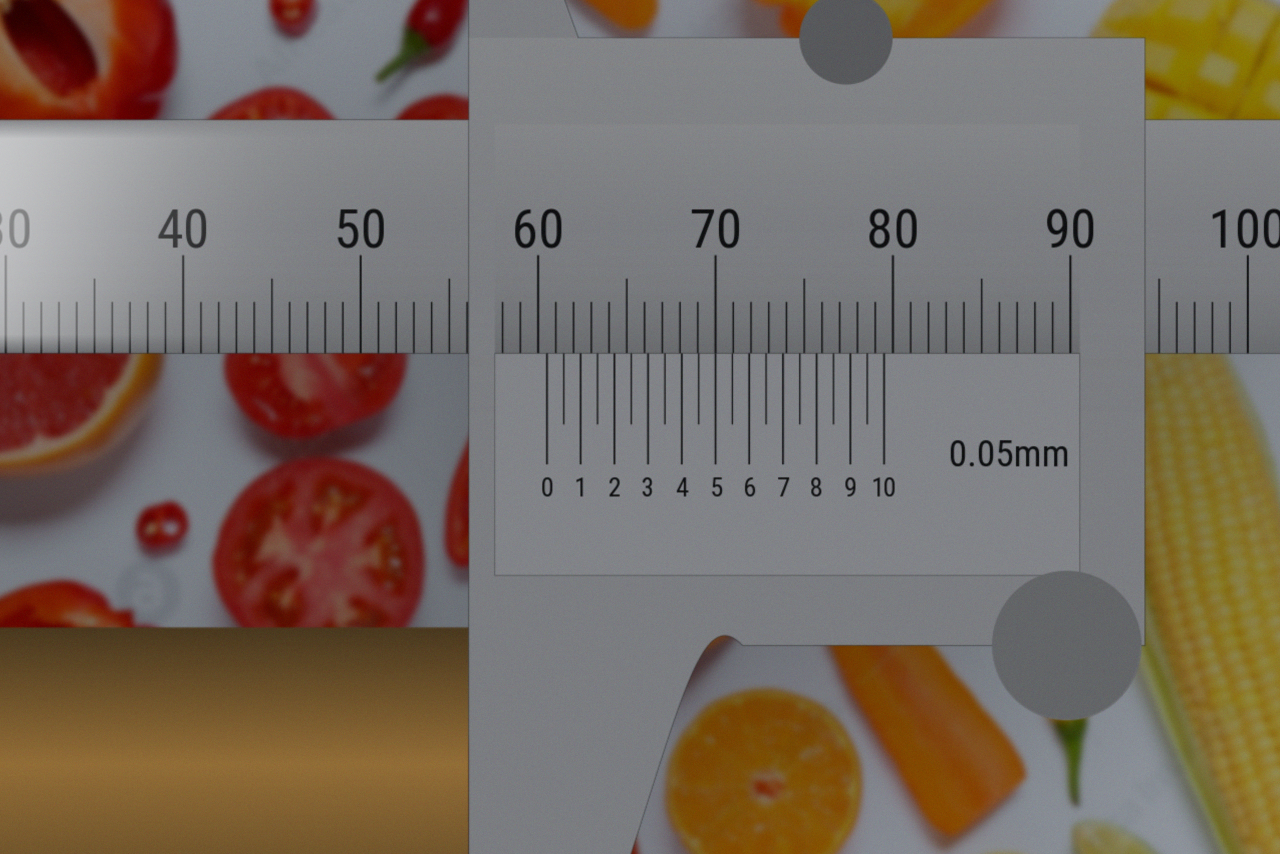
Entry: mm 60.5
